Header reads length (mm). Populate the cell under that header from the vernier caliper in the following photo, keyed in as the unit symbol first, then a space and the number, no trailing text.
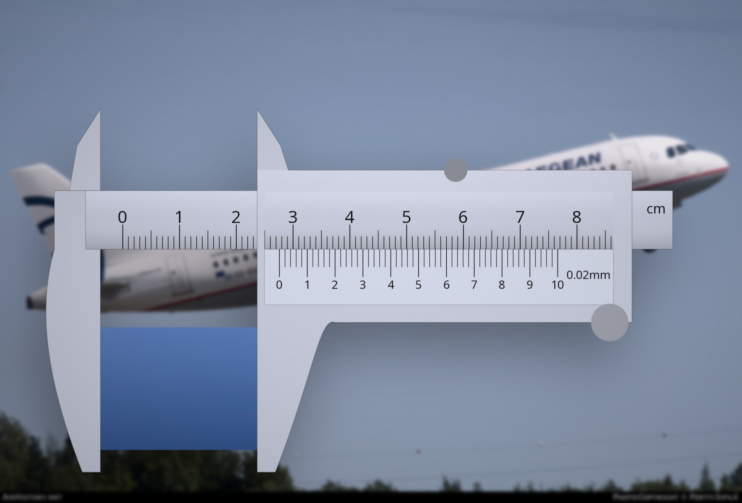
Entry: mm 27.6
